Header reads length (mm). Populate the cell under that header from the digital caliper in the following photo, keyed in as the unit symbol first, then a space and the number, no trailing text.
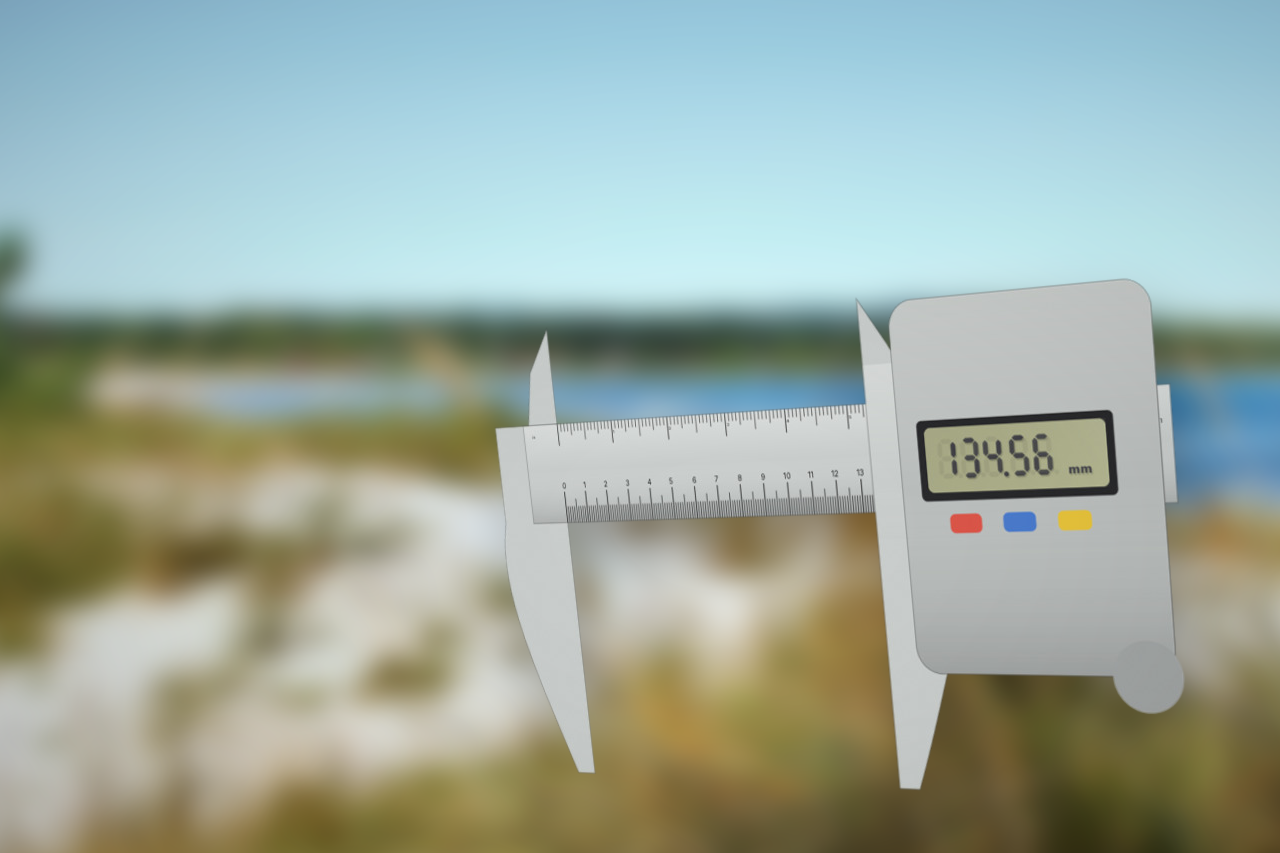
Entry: mm 134.56
